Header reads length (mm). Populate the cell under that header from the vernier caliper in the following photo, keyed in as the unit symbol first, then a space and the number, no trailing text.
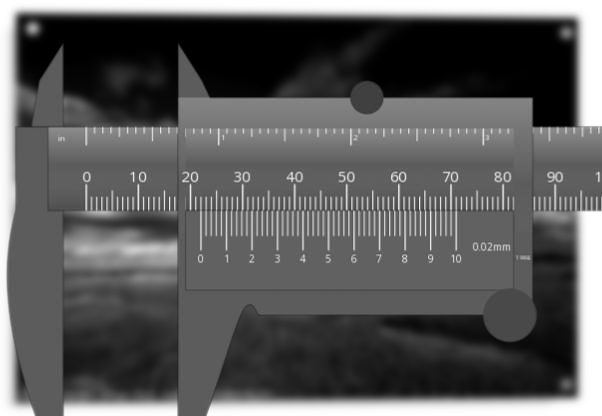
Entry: mm 22.0
